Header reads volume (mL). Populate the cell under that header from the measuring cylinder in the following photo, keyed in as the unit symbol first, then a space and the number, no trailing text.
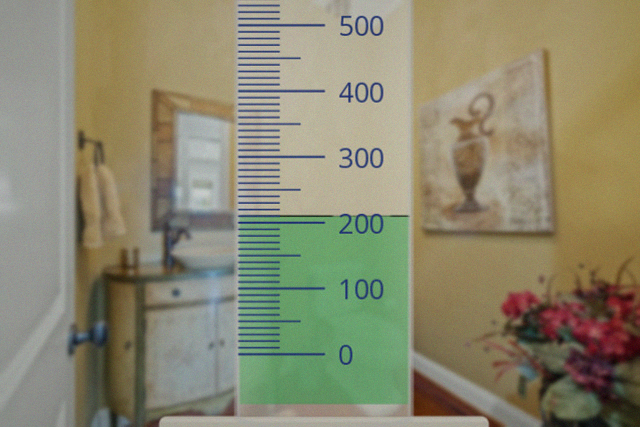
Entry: mL 210
